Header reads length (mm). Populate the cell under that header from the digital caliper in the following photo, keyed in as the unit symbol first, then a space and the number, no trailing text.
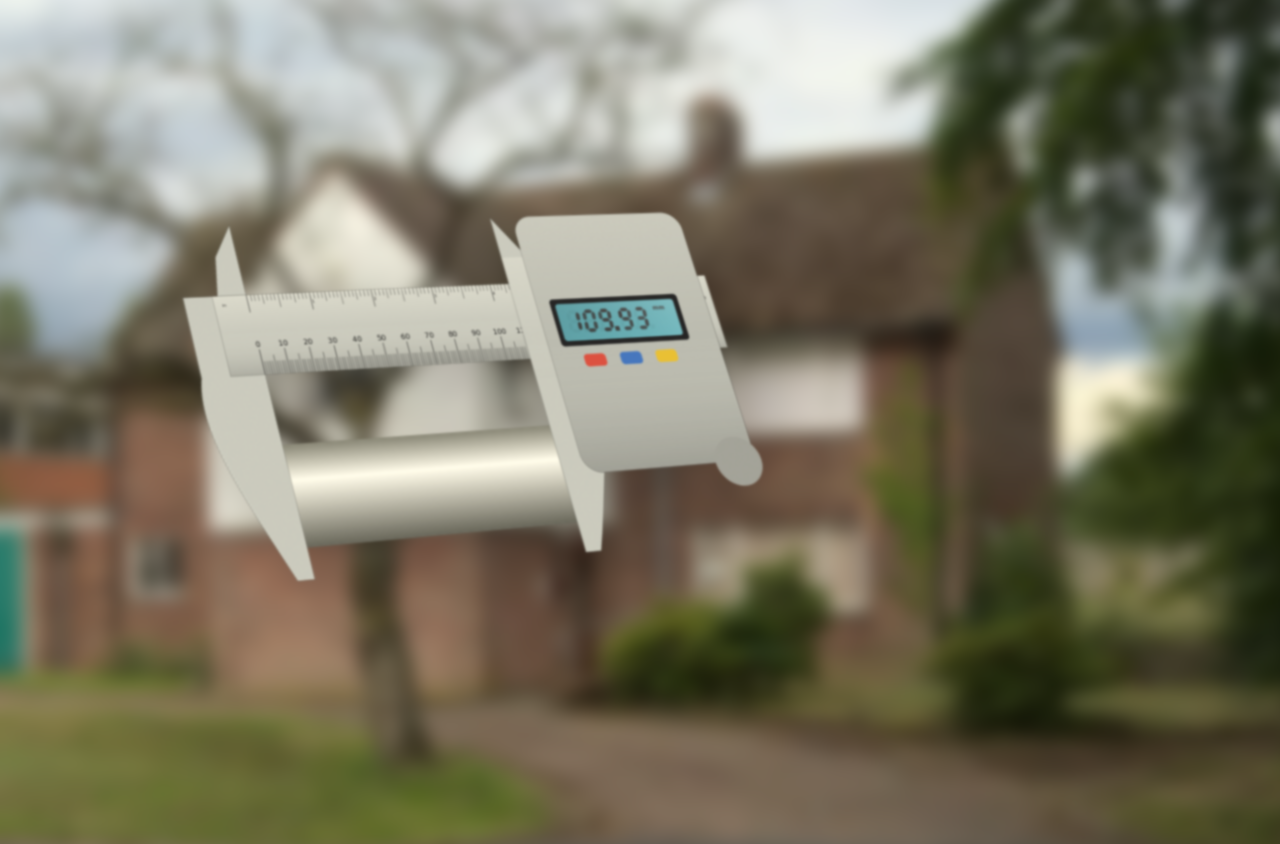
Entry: mm 109.93
